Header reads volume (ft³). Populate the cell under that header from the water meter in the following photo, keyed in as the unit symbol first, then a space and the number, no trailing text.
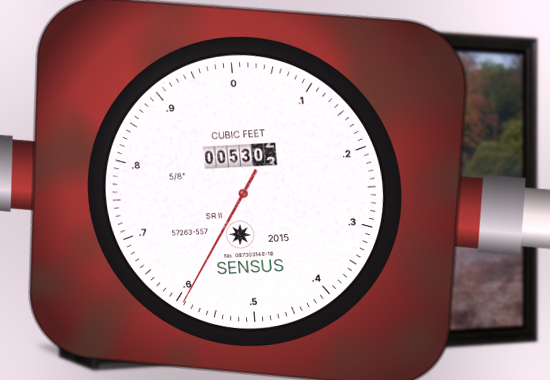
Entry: ft³ 5302.59
